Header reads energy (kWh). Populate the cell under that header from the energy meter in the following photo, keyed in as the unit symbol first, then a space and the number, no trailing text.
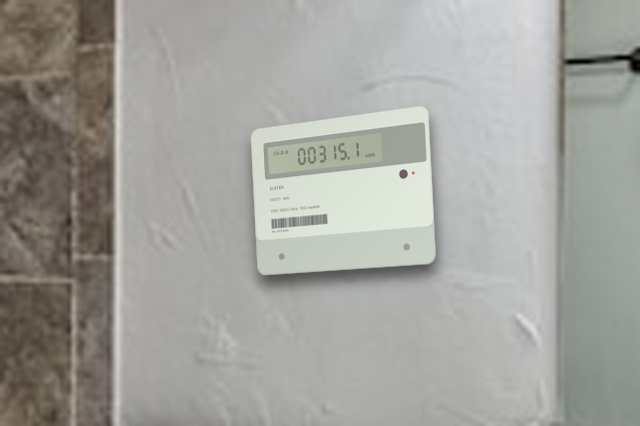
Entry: kWh 315.1
